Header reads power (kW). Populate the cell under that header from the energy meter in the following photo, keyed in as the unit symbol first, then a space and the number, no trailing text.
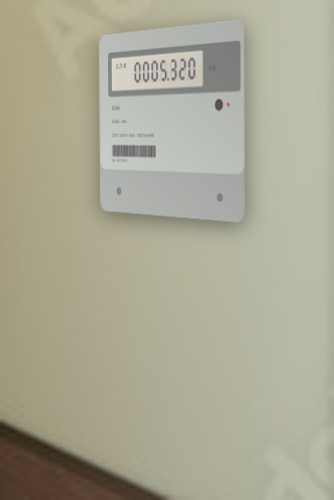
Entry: kW 5.320
